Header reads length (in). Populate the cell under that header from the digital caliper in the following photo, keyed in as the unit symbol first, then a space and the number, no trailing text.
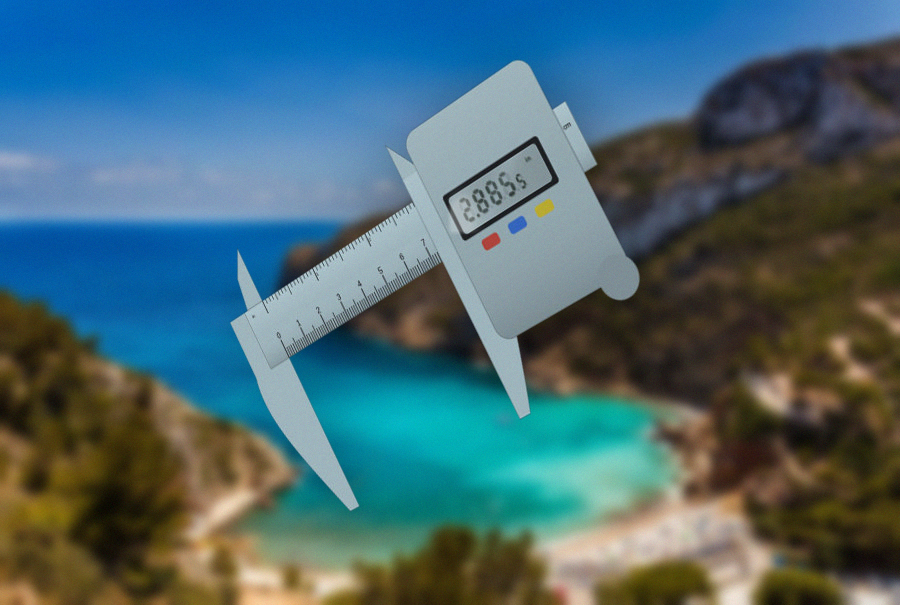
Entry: in 2.8855
